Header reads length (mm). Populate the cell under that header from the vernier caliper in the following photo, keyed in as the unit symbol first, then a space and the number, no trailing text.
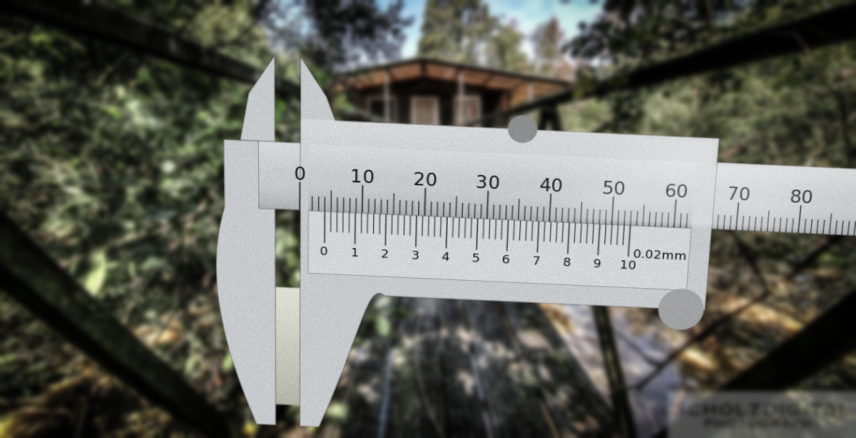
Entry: mm 4.0
